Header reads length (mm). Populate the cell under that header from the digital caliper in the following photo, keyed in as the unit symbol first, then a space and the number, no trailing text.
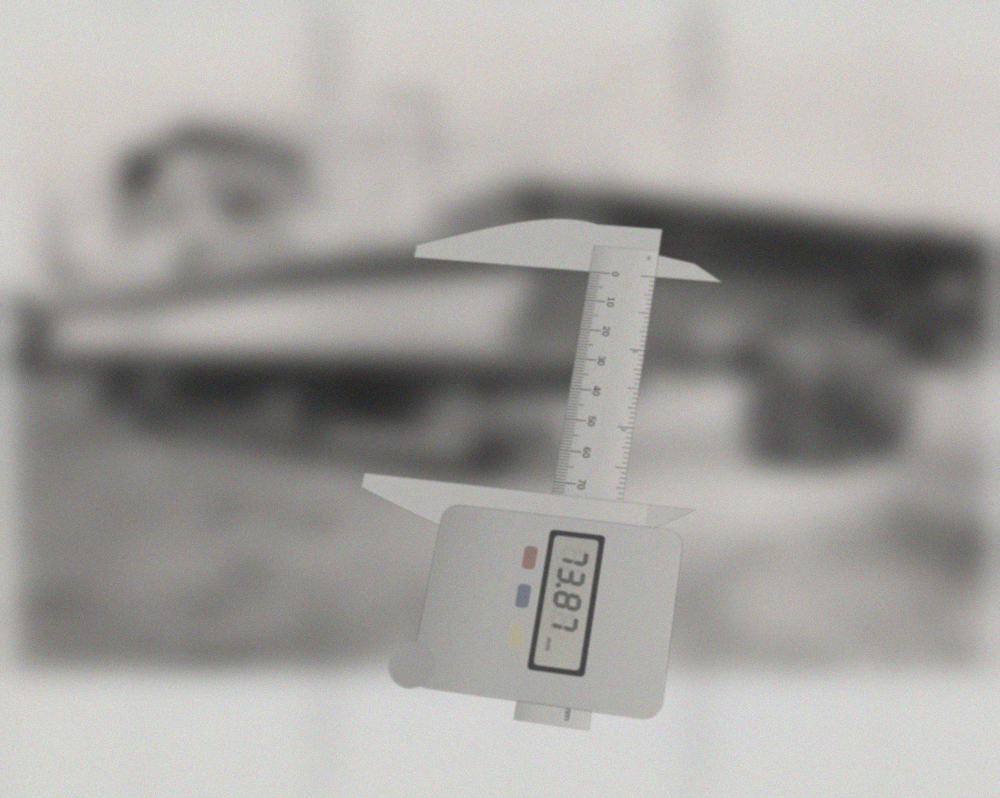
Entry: mm 73.87
